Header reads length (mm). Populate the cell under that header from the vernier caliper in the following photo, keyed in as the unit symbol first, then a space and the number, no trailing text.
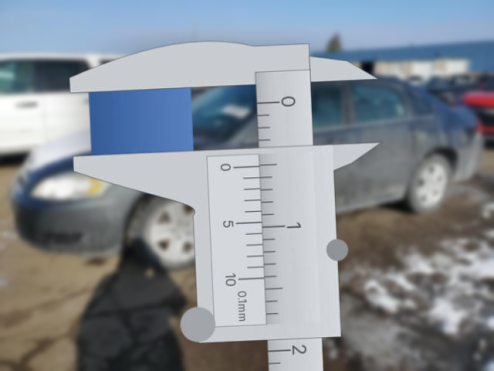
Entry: mm 5.1
